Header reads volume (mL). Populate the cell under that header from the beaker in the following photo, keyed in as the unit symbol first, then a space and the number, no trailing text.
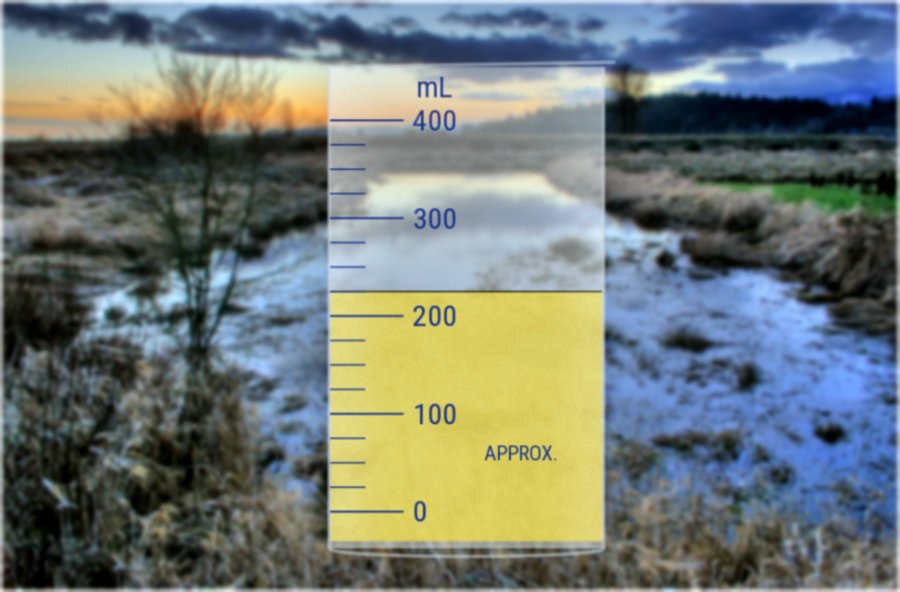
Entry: mL 225
